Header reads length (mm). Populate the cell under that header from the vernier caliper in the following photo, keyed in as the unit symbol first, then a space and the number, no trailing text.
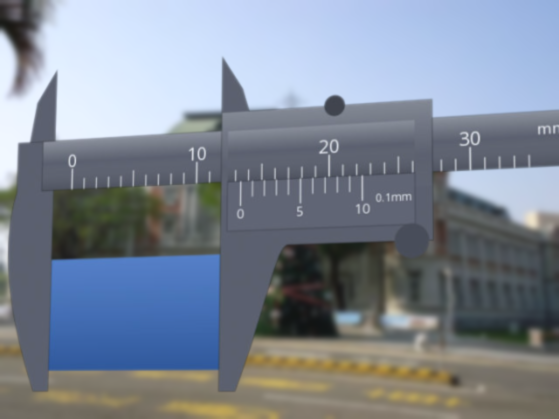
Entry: mm 13.4
